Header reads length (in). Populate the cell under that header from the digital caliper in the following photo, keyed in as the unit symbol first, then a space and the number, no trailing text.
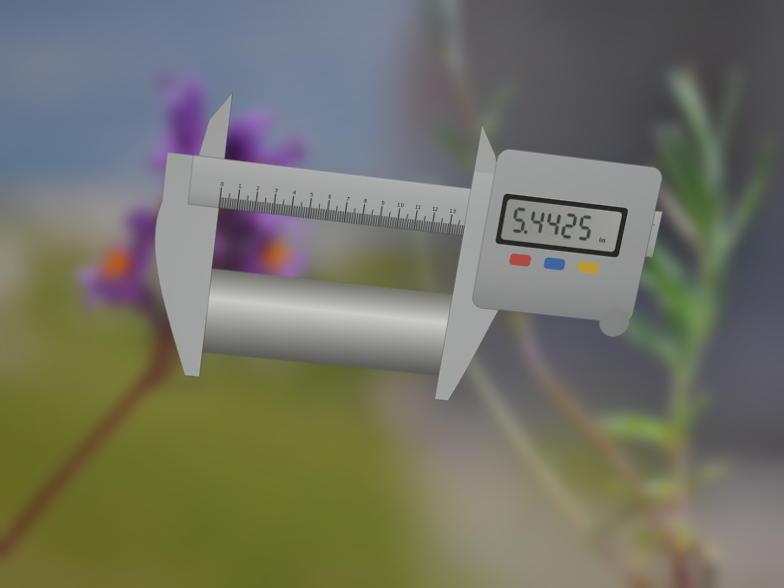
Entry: in 5.4425
